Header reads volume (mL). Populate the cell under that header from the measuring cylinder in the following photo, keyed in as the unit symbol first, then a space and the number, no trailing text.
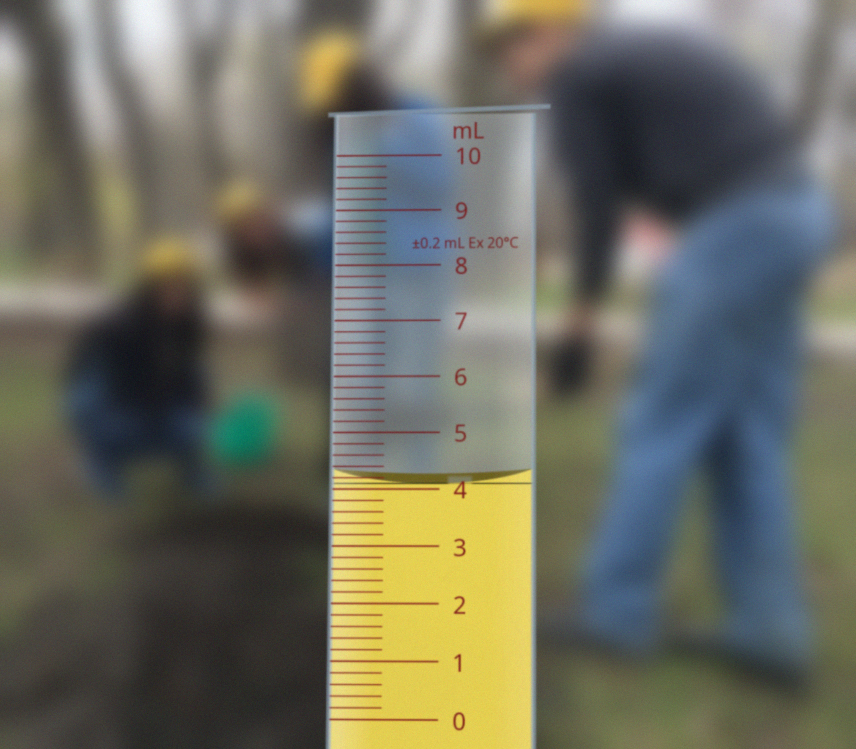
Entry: mL 4.1
